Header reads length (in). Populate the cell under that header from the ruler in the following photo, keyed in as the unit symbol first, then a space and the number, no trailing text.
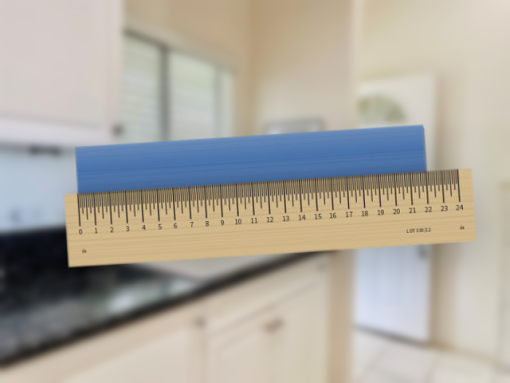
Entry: in 22
